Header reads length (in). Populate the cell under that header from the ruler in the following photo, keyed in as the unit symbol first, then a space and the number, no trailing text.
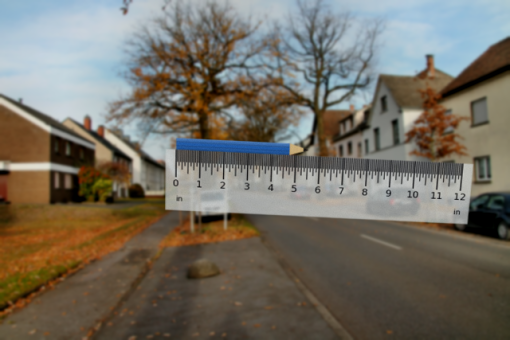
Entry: in 5.5
